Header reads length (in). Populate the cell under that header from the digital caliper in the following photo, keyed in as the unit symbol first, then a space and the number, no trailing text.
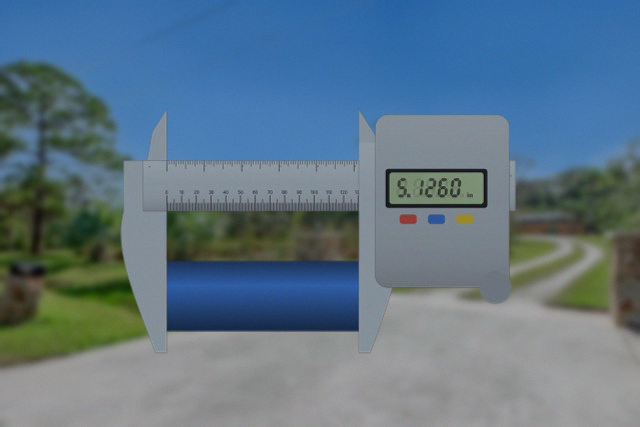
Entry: in 5.1260
